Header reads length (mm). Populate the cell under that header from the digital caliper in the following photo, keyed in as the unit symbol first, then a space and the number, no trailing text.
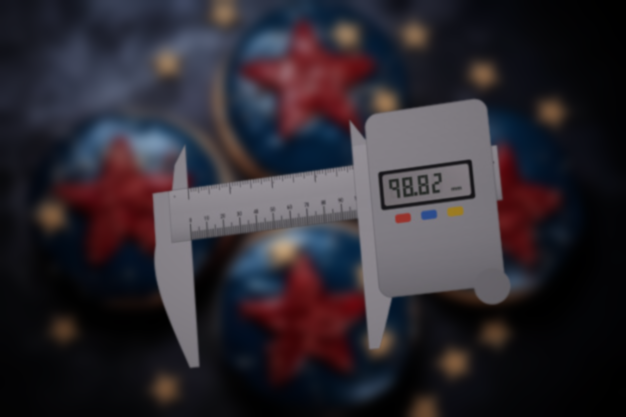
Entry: mm 98.82
